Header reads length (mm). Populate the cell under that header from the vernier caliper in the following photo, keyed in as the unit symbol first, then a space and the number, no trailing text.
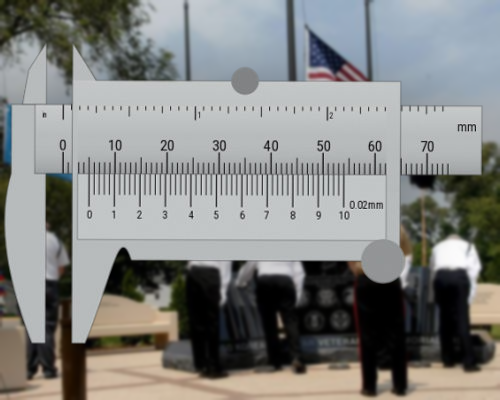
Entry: mm 5.0
